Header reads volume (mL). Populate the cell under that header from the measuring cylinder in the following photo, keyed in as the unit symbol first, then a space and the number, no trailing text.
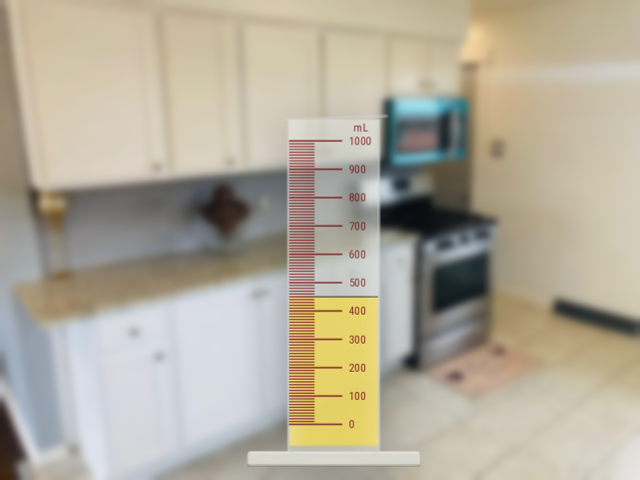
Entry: mL 450
